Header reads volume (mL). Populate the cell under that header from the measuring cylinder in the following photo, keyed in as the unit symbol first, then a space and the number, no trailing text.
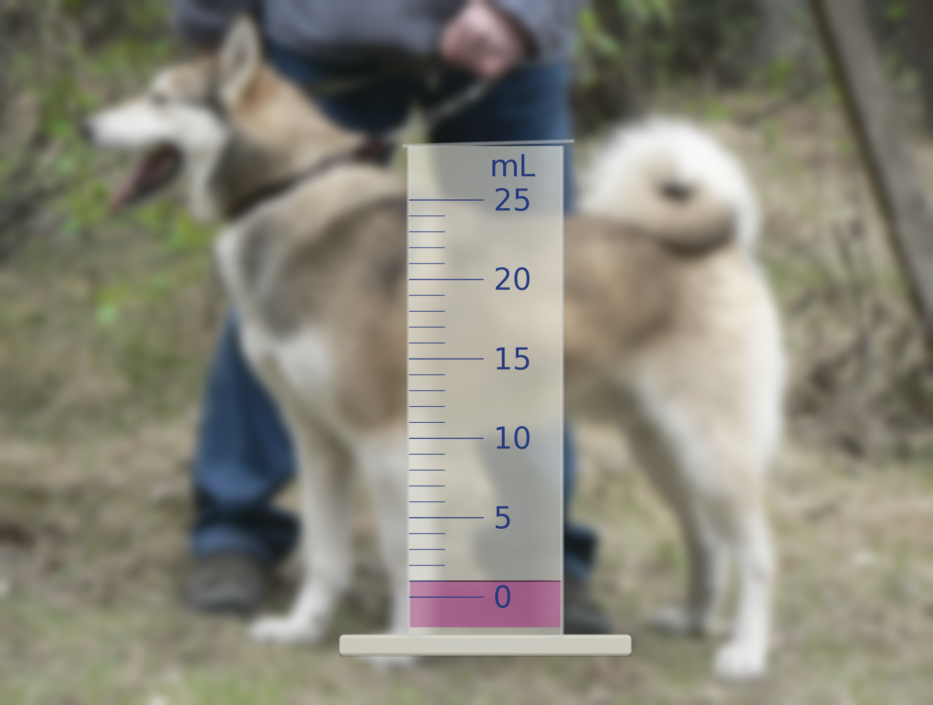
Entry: mL 1
